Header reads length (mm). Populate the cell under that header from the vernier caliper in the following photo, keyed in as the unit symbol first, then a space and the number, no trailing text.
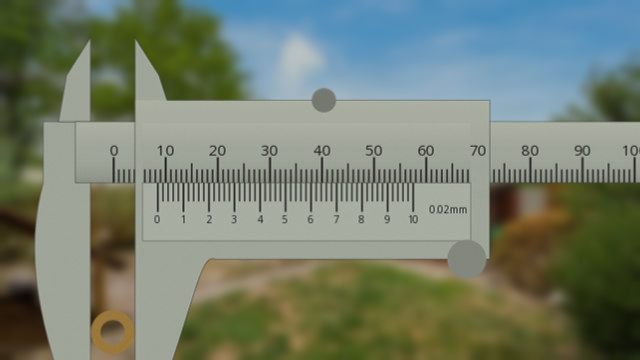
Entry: mm 8.5
